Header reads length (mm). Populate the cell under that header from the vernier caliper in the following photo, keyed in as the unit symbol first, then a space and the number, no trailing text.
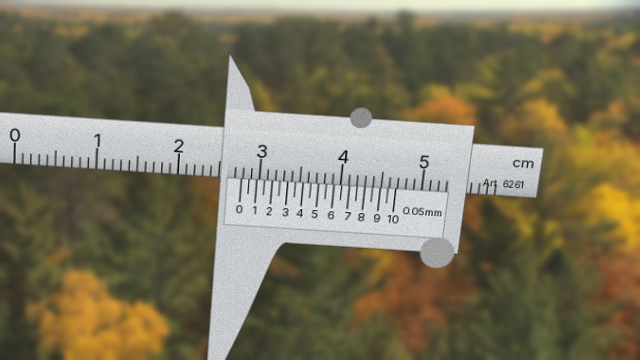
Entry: mm 27.8
